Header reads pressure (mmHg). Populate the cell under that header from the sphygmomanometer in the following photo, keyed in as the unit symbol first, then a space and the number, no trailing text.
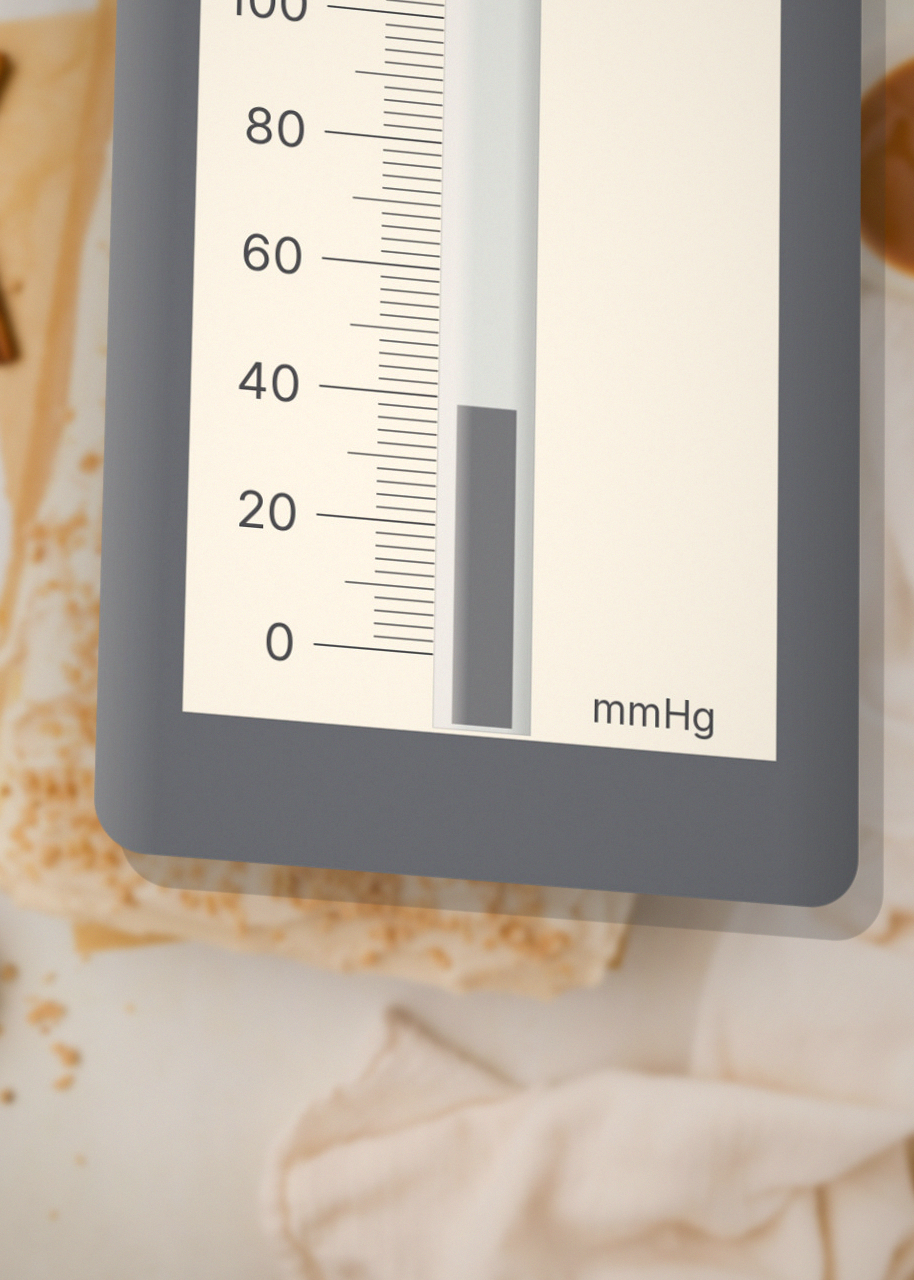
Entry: mmHg 39
